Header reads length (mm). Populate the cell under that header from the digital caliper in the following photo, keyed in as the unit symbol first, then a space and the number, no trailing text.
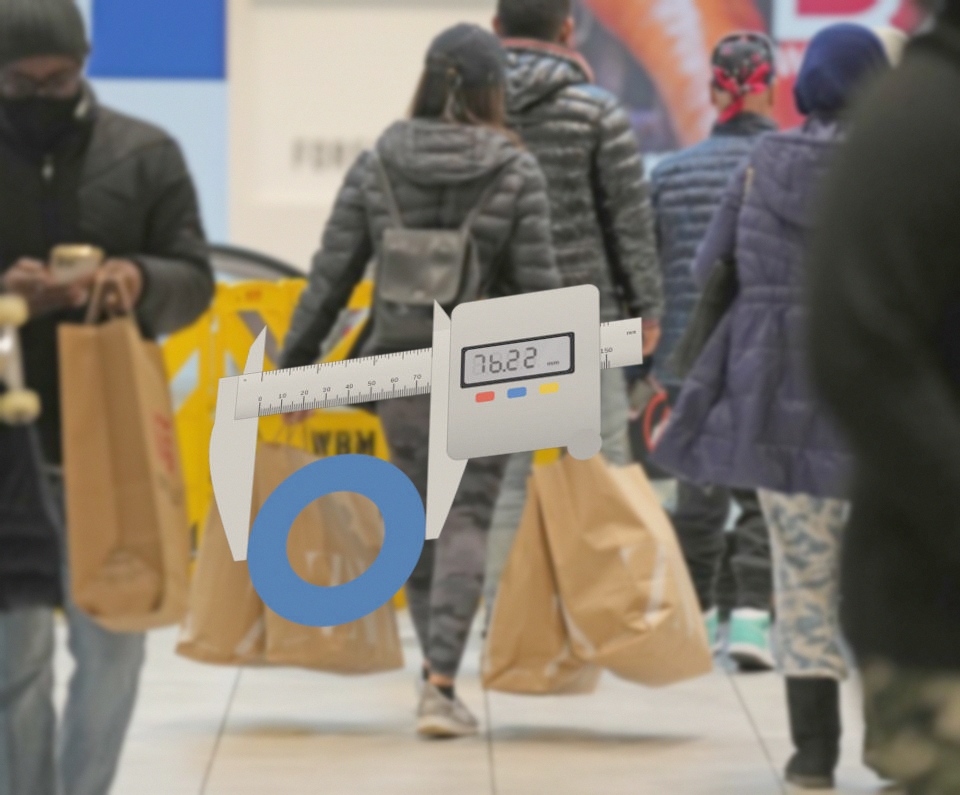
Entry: mm 76.22
